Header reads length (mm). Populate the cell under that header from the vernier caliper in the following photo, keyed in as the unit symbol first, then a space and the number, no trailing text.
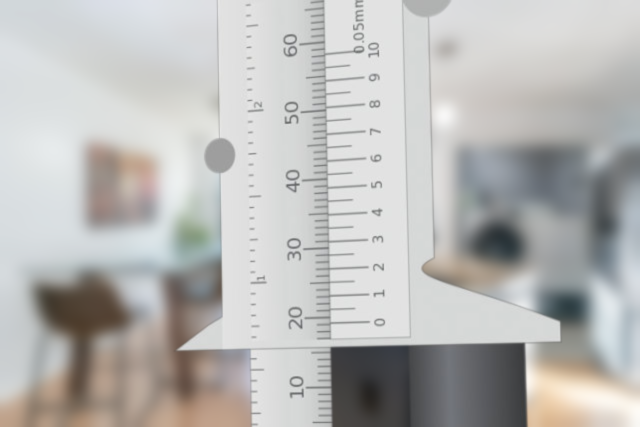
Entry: mm 19.2
